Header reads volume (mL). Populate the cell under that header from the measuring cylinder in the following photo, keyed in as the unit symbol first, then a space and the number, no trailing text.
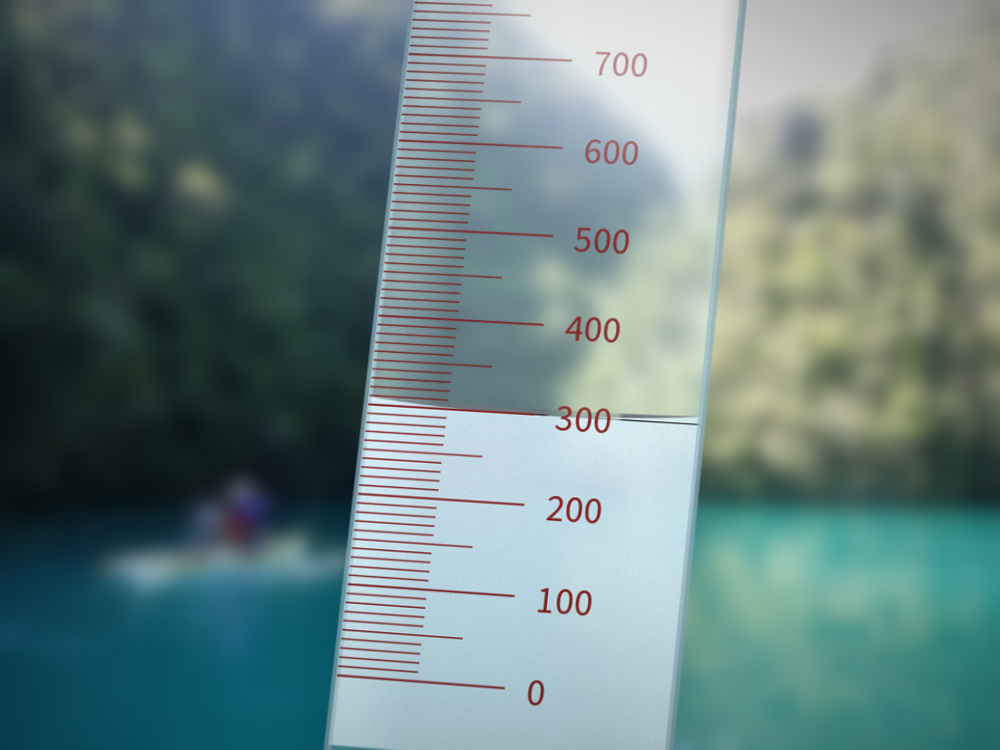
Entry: mL 300
